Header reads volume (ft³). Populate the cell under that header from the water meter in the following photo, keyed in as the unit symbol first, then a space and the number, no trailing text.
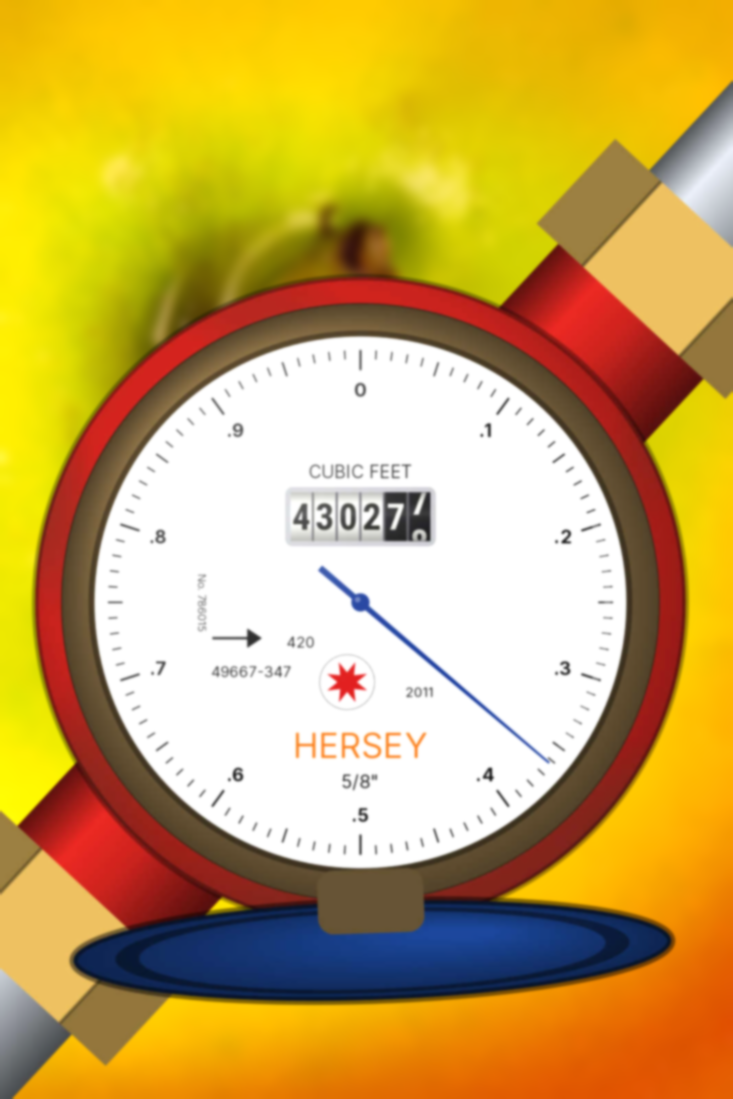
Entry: ft³ 430277.36
